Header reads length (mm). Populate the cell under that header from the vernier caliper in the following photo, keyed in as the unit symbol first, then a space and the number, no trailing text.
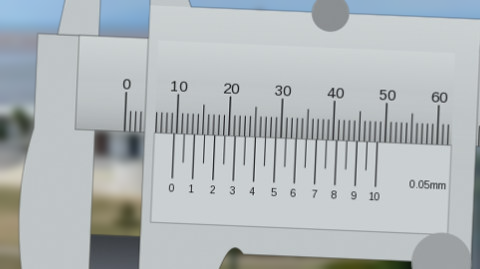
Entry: mm 9.5
